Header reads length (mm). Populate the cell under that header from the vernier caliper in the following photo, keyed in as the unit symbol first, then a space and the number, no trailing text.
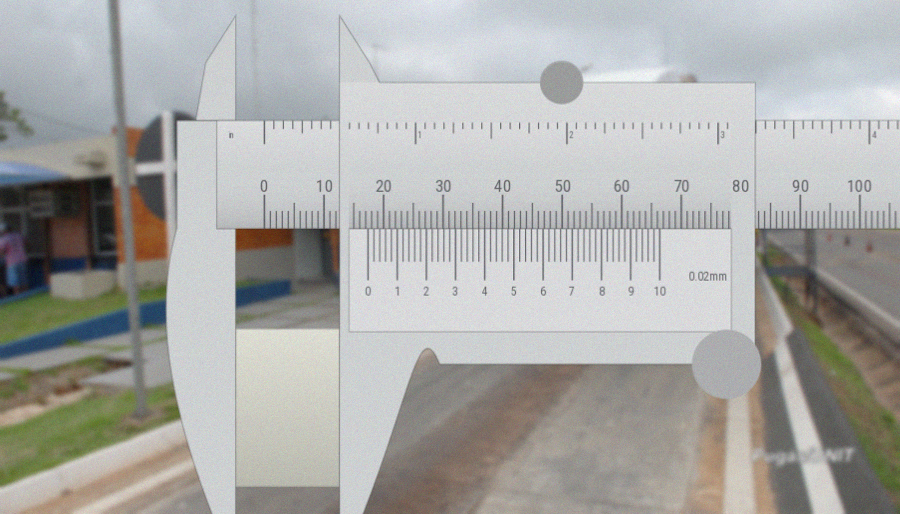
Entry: mm 17.4
